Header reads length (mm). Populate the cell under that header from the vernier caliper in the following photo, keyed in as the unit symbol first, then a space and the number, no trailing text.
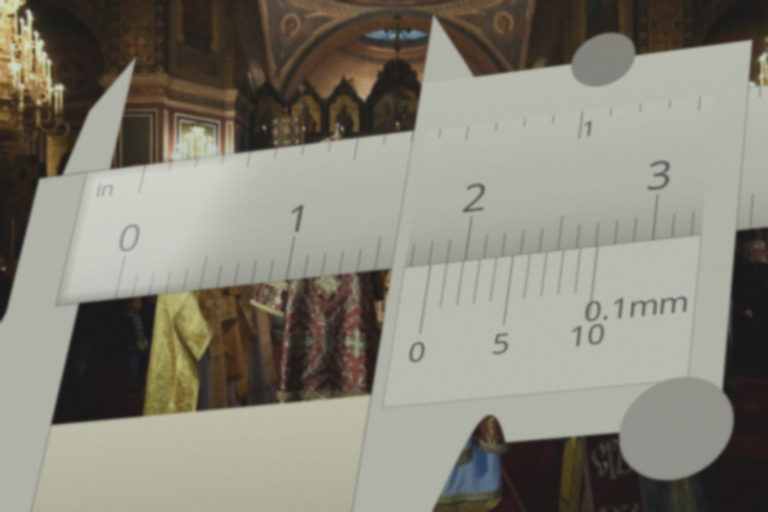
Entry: mm 18.1
